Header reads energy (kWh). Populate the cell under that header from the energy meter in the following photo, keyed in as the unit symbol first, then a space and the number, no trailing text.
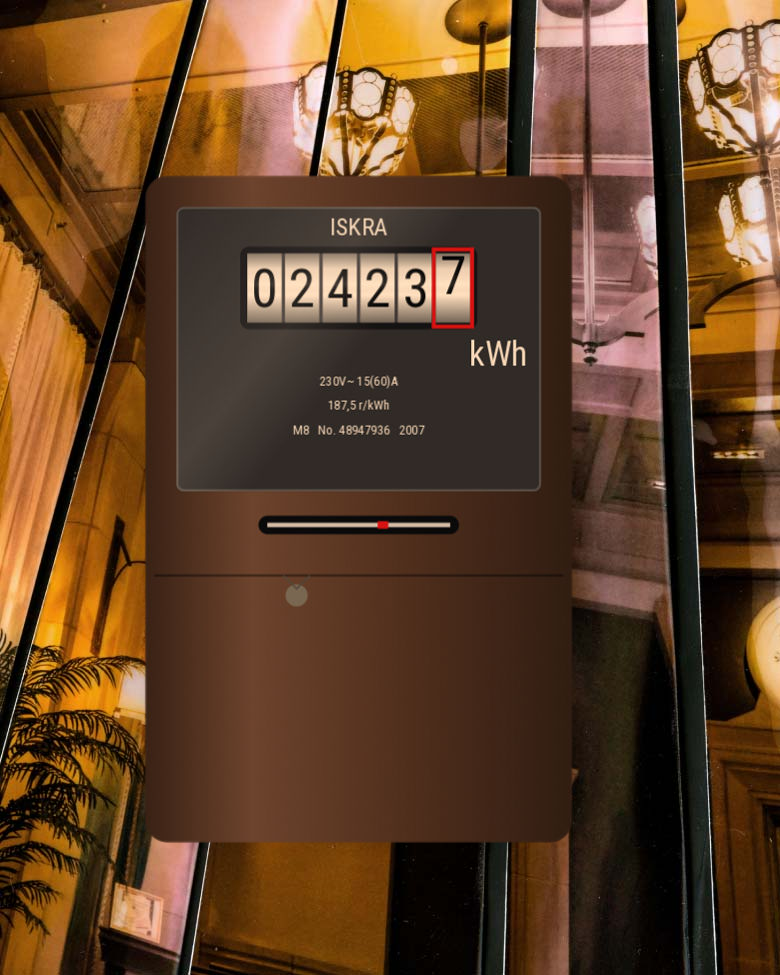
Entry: kWh 2423.7
